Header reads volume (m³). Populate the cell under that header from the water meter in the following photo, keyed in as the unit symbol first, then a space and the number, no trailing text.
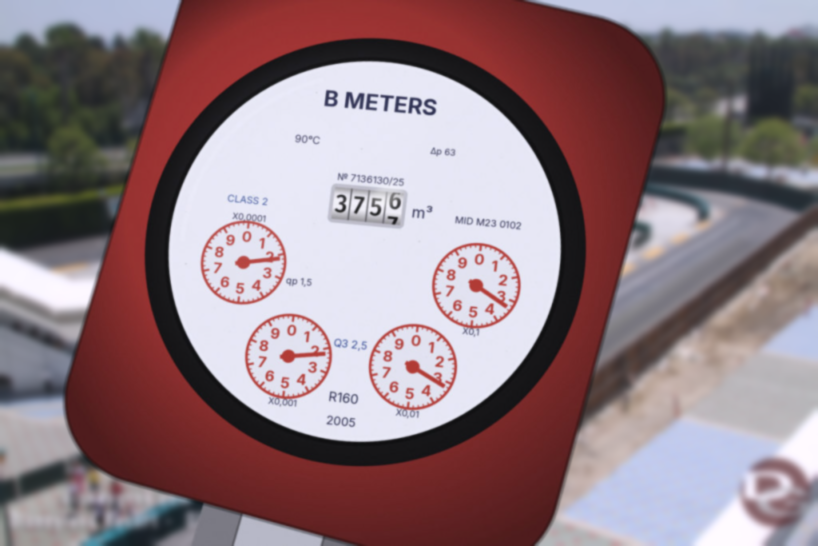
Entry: m³ 3756.3322
